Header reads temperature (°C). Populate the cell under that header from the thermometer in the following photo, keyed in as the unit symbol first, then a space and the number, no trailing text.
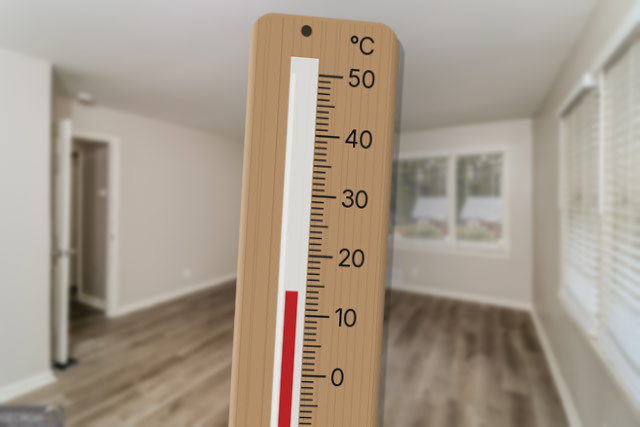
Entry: °C 14
